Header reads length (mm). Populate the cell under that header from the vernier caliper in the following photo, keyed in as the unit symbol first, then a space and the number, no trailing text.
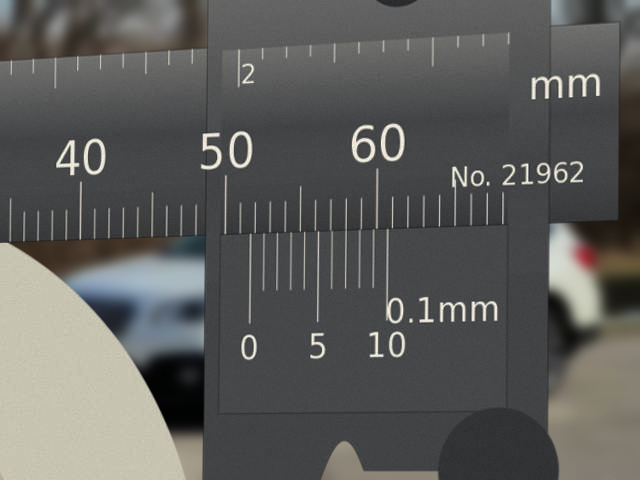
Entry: mm 51.7
